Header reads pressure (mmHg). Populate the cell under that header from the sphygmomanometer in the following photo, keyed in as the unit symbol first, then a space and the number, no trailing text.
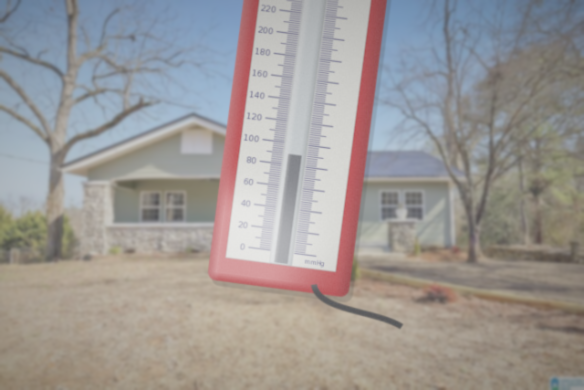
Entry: mmHg 90
